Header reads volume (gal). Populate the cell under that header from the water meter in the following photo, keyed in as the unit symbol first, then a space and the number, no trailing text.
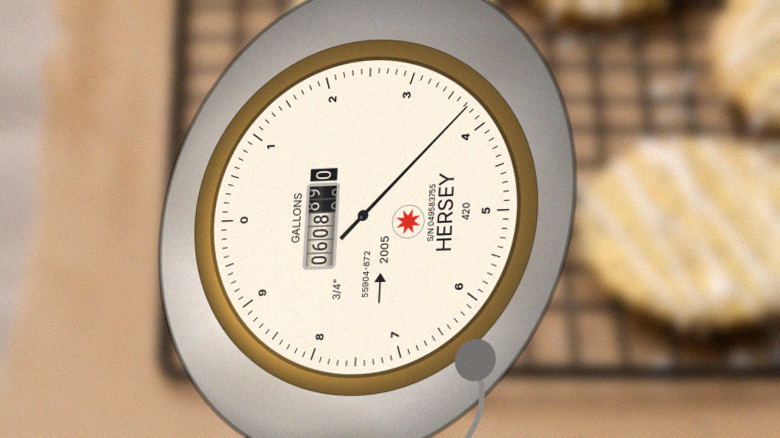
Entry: gal 608893.7
